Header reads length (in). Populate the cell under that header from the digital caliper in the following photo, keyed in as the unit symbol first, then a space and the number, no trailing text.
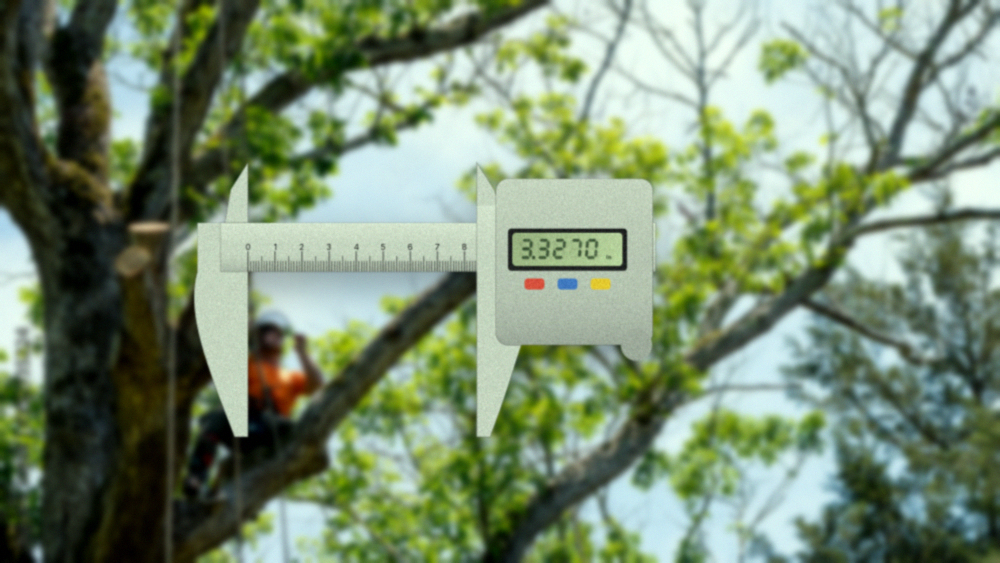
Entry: in 3.3270
